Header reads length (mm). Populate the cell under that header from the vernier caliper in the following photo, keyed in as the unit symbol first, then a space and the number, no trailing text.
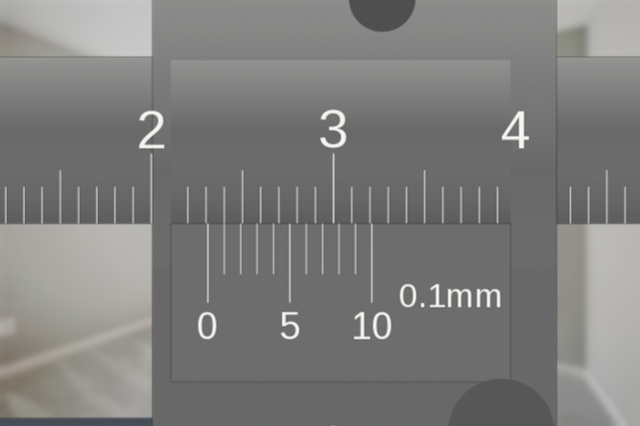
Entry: mm 23.1
